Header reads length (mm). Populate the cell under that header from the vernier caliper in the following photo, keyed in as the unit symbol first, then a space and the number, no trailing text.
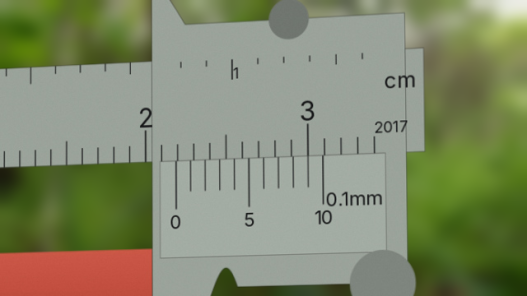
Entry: mm 21.9
